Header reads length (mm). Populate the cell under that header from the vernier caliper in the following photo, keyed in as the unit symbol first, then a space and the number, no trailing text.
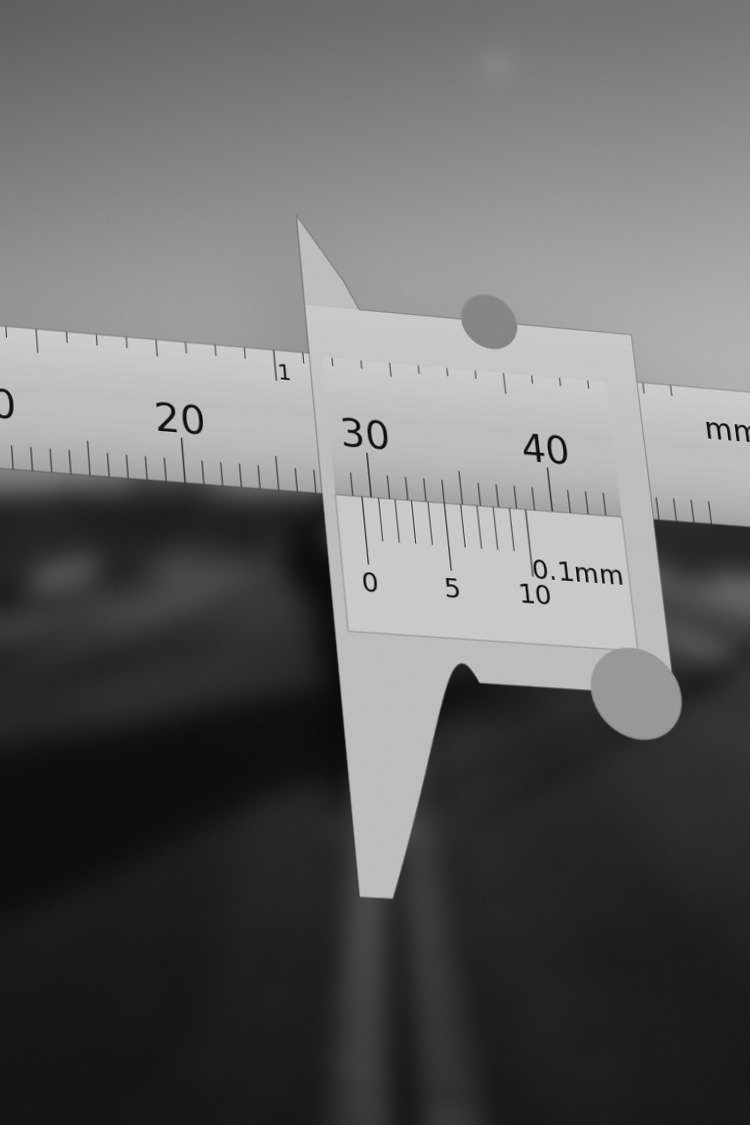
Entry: mm 29.5
